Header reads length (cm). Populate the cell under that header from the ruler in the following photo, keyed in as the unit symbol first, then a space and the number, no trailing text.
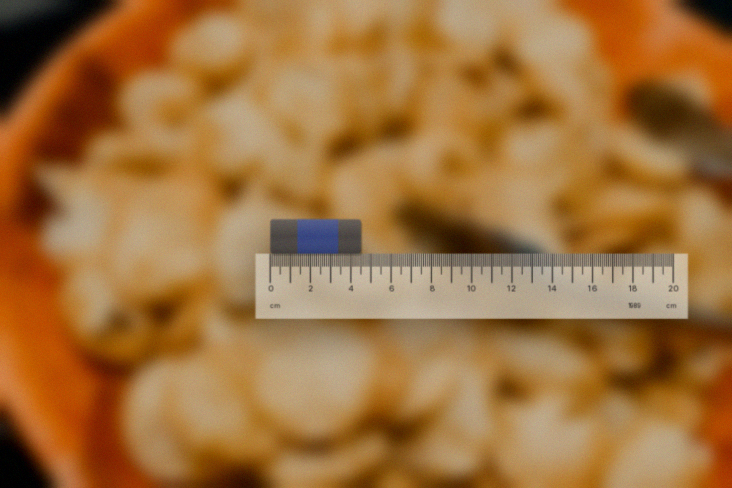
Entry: cm 4.5
